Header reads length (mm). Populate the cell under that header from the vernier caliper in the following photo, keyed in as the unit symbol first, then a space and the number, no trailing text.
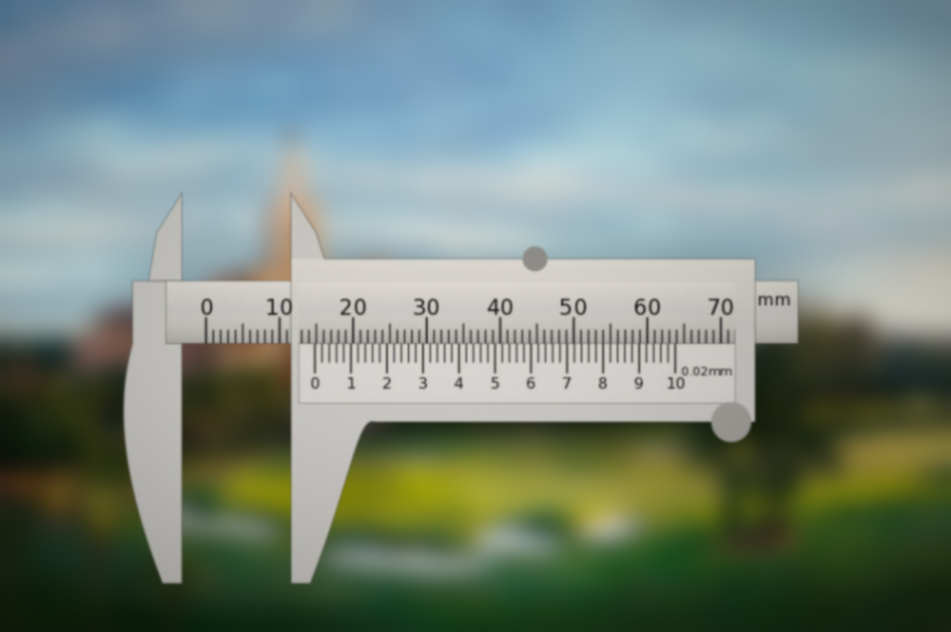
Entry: mm 14.8
